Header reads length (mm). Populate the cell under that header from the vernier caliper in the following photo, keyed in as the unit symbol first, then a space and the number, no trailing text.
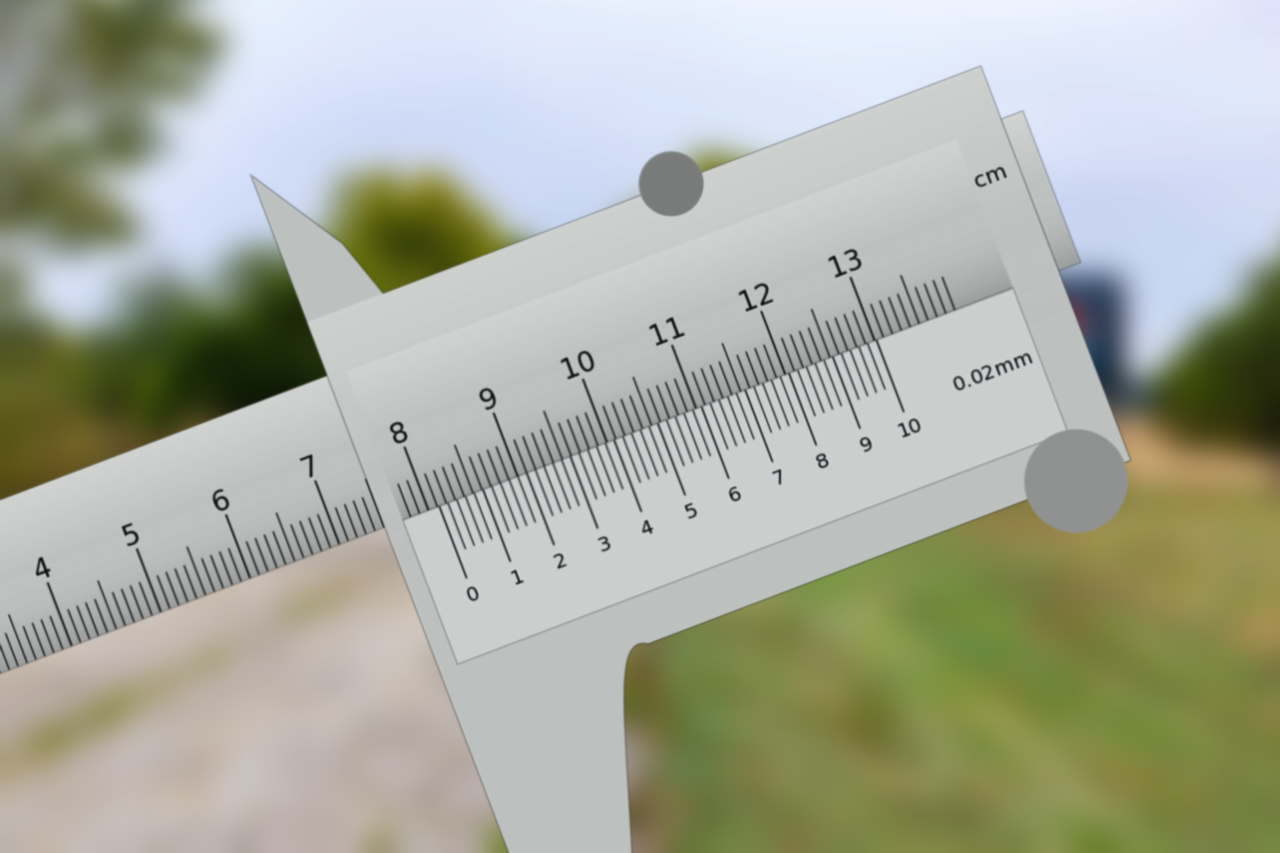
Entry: mm 81.2
